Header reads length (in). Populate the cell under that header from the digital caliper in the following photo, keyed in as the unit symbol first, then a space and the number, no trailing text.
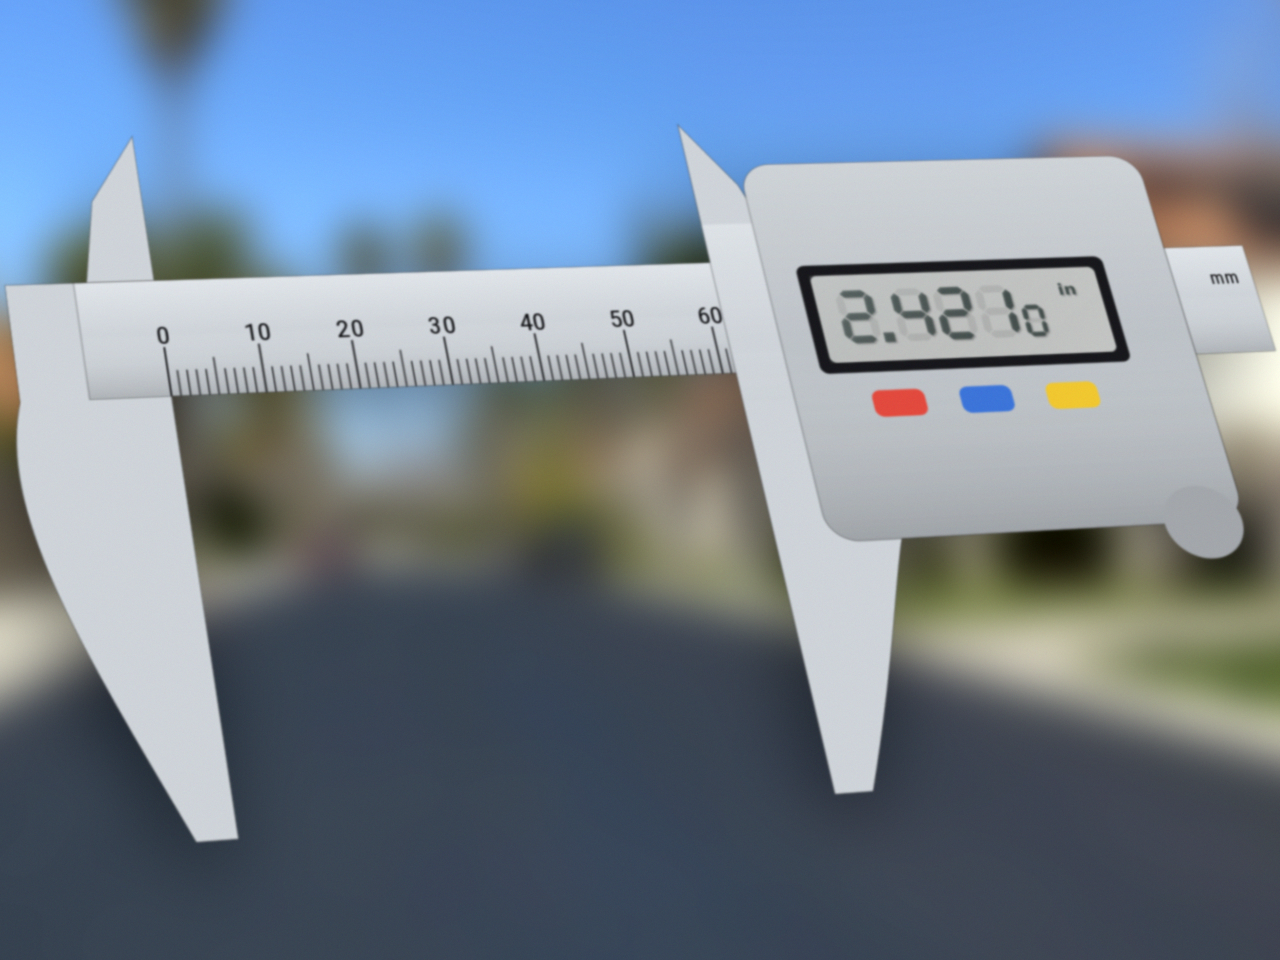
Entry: in 2.4210
